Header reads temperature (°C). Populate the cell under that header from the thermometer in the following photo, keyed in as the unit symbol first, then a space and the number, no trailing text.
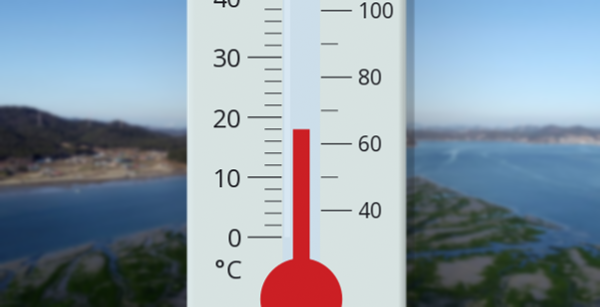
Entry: °C 18
